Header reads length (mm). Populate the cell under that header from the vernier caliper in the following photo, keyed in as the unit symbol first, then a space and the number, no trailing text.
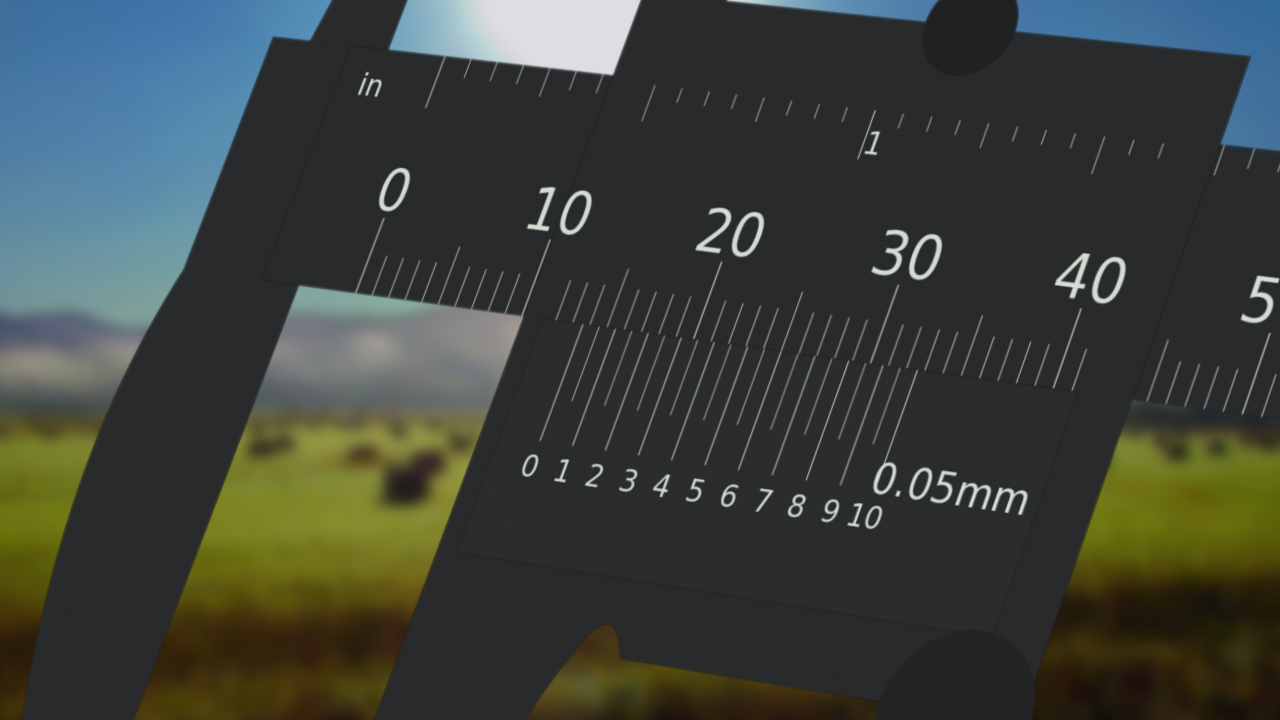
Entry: mm 13.6
